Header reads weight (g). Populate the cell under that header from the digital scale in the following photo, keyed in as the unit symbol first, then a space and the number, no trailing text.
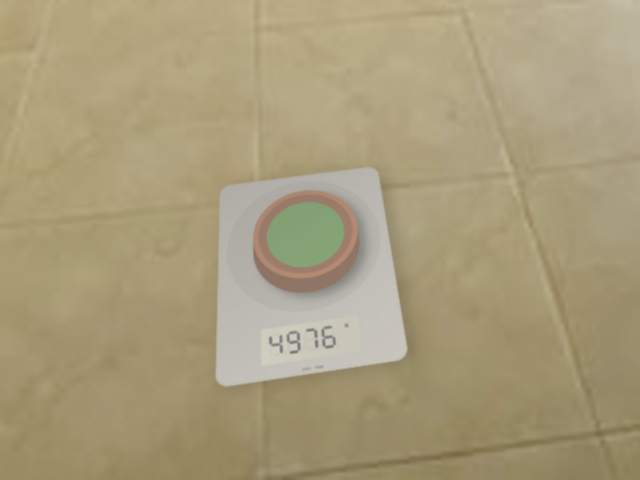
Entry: g 4976
